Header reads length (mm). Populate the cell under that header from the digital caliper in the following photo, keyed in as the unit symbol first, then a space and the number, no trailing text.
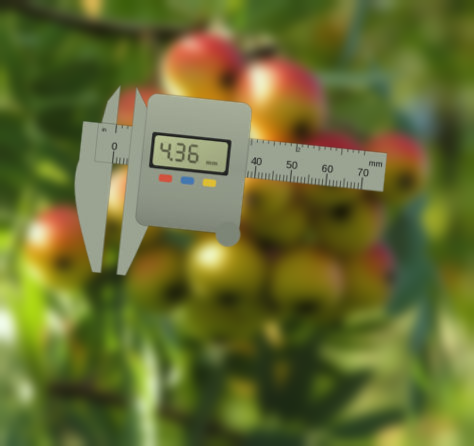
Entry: mm 4.36
